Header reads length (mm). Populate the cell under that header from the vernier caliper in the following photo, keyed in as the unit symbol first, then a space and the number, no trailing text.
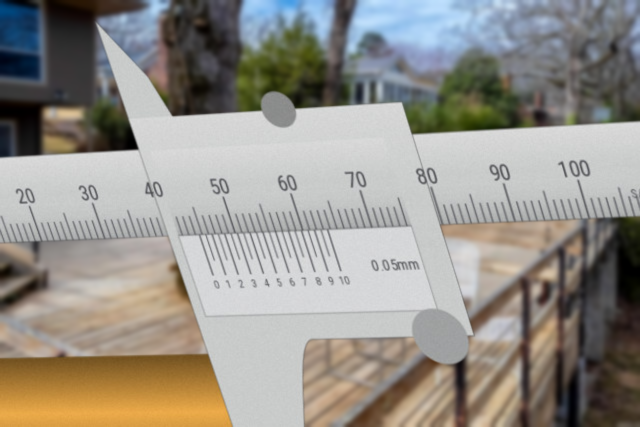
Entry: mm 44.6
